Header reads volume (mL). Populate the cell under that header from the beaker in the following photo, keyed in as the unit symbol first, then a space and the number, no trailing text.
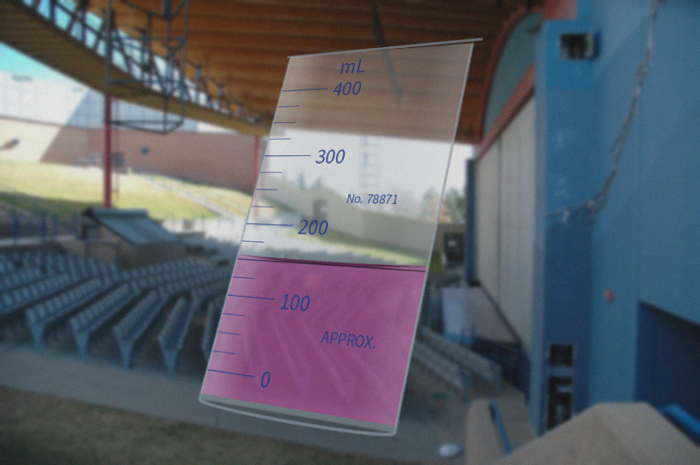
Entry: mL 150
